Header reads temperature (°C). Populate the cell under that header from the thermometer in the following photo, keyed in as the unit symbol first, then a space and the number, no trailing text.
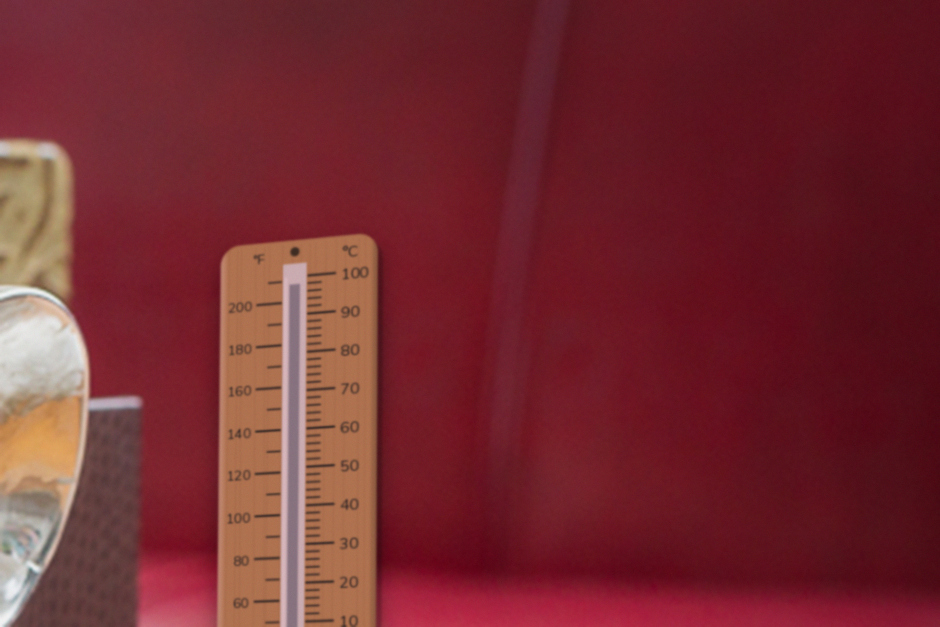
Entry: °C 98
